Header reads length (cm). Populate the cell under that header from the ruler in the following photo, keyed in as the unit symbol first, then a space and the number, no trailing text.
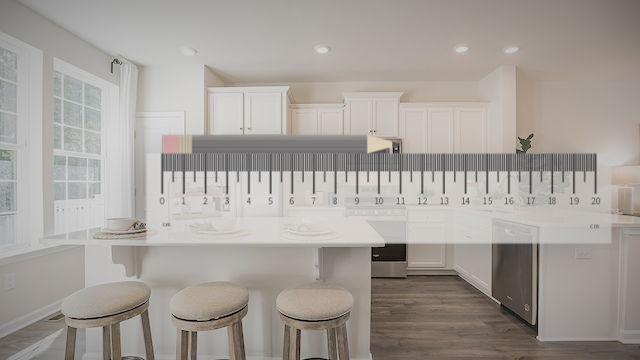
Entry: cm 11
